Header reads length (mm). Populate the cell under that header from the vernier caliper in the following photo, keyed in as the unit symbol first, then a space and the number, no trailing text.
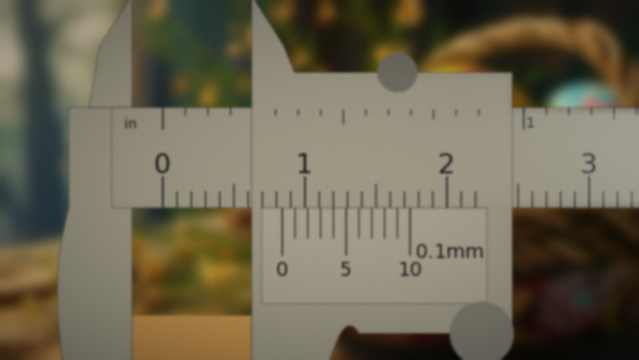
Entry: mm 8.4
